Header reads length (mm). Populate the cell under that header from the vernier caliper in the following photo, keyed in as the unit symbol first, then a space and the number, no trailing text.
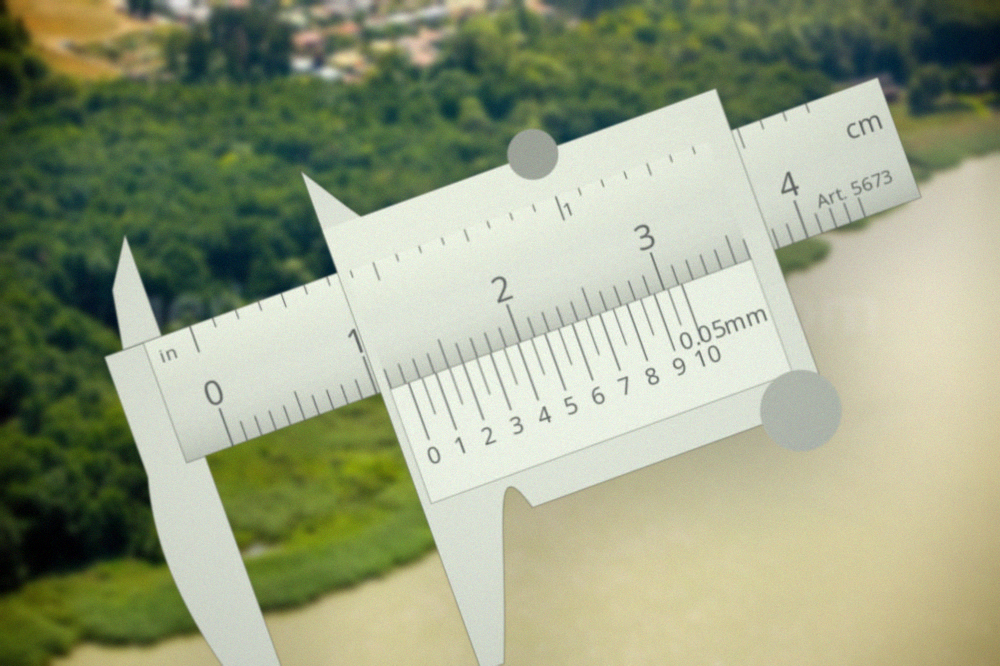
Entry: mm 12.2
